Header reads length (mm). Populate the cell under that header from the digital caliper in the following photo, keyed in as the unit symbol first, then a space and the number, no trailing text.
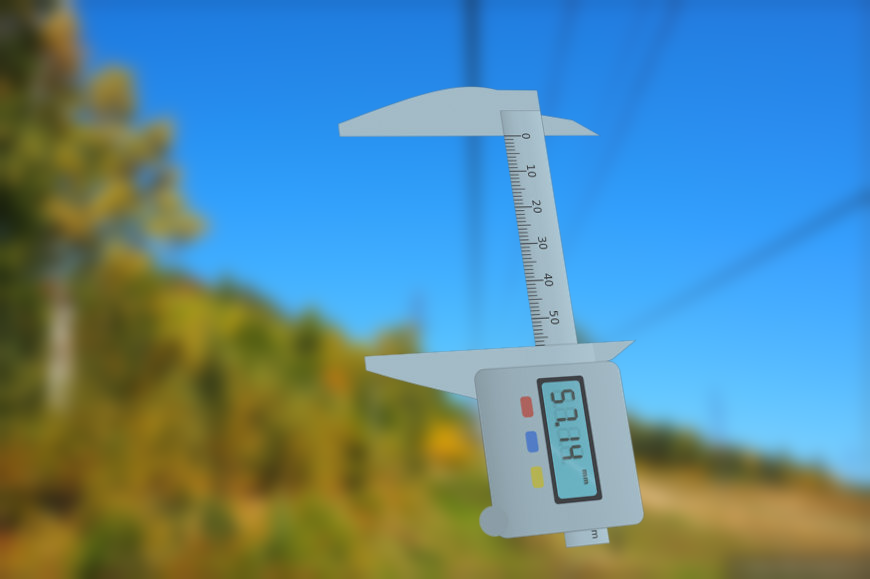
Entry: mm 57.14
